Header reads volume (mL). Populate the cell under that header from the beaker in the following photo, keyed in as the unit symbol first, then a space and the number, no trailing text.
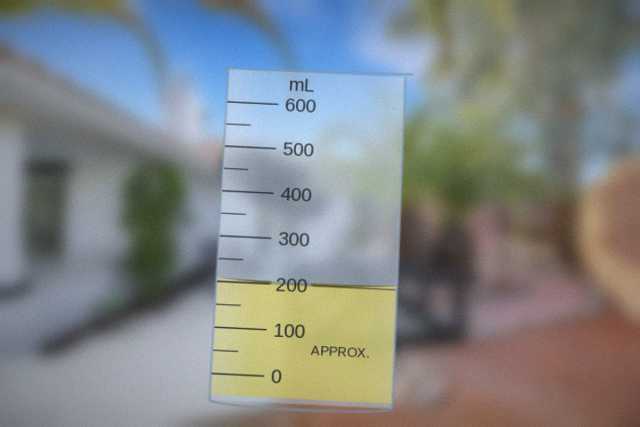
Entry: mL 200
